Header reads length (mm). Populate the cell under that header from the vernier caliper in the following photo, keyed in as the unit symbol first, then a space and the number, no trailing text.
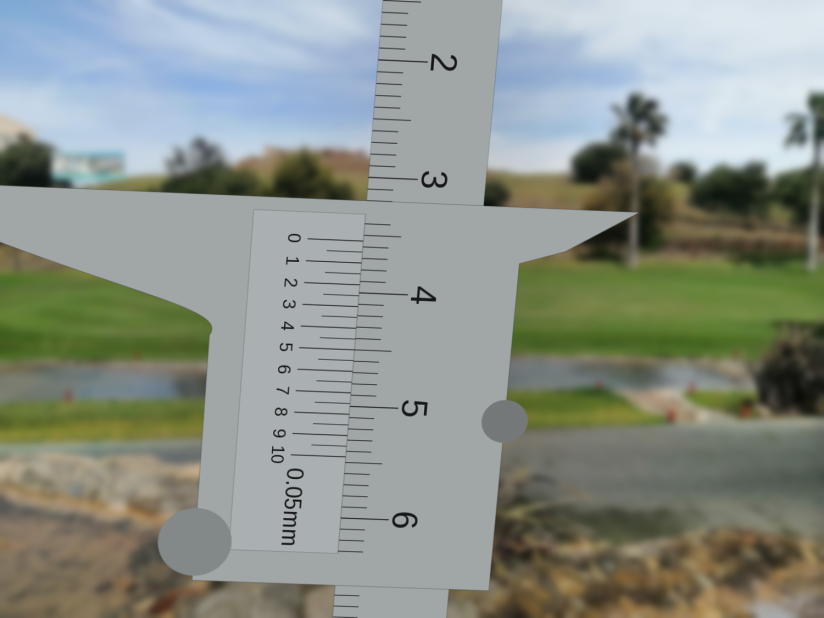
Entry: mm 35.5
